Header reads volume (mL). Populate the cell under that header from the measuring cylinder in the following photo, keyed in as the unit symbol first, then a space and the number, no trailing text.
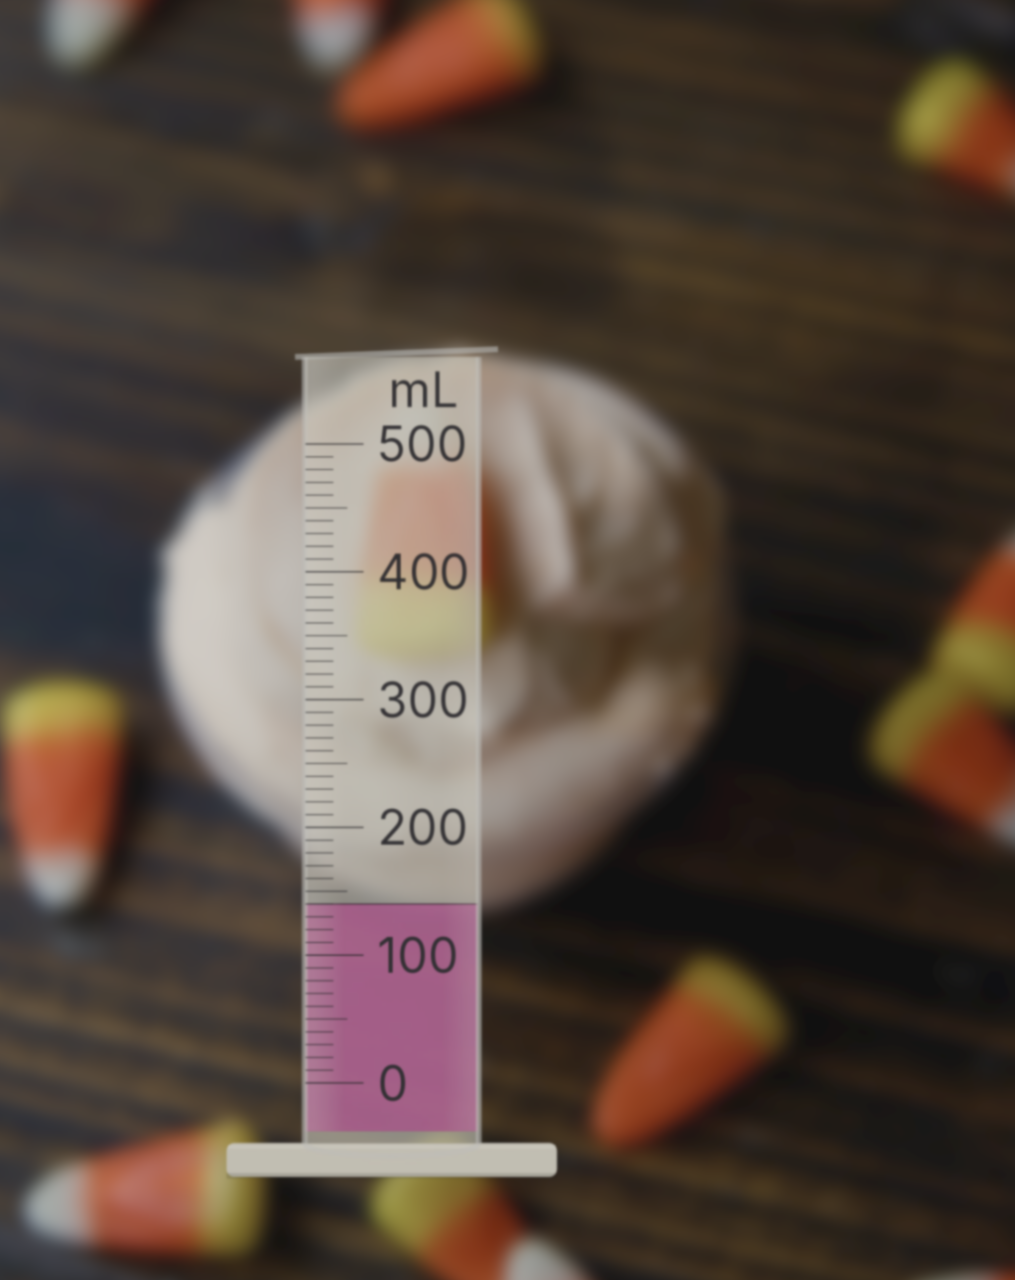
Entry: mL 140
